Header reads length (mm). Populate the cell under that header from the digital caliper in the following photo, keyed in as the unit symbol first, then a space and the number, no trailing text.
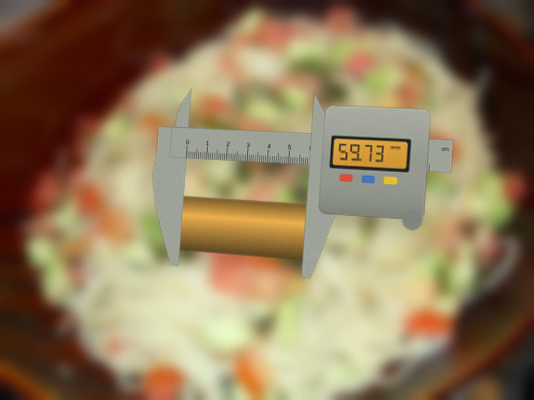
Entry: mm 59.73
